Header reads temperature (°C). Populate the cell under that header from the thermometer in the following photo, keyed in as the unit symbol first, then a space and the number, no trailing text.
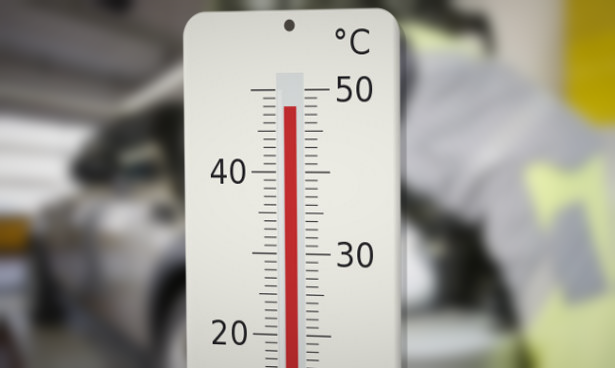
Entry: °C 48
